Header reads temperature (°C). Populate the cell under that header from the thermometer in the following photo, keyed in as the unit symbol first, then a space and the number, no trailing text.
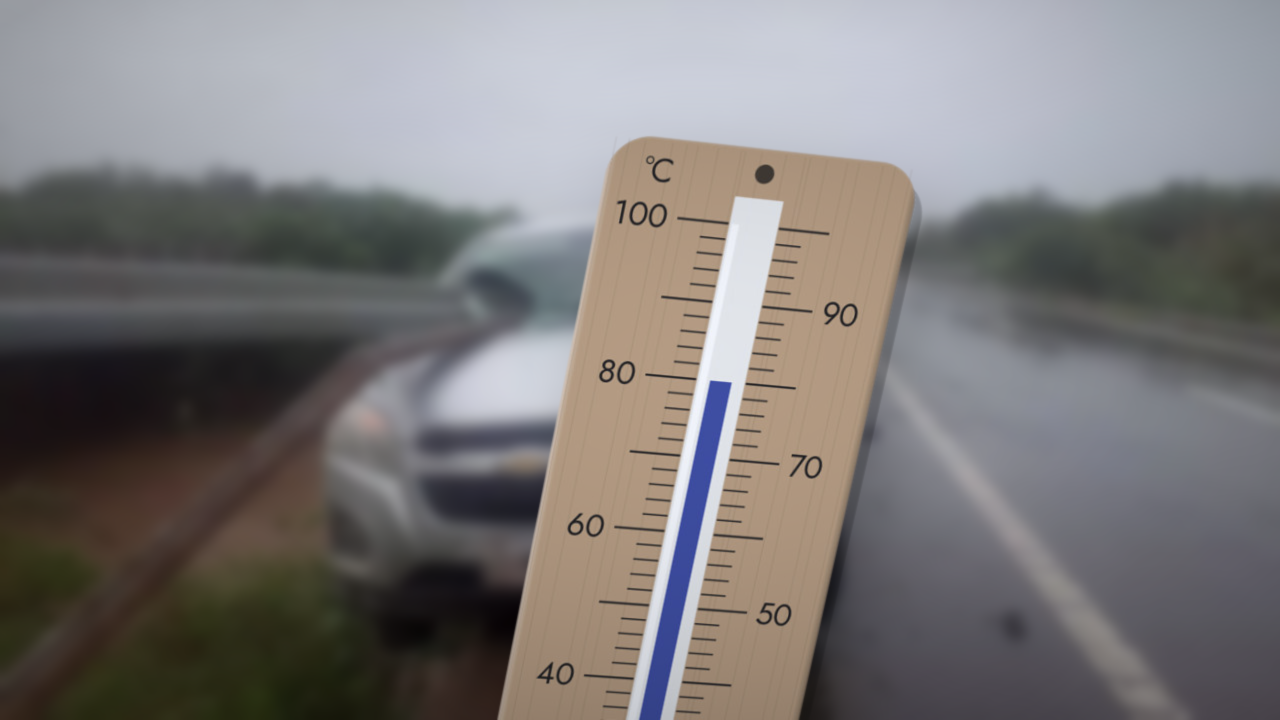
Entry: °C 80
